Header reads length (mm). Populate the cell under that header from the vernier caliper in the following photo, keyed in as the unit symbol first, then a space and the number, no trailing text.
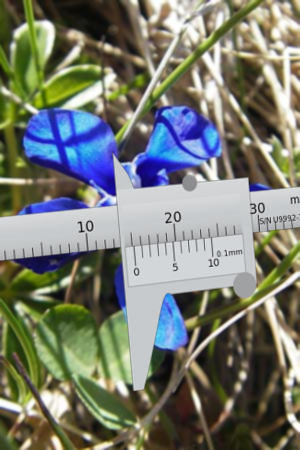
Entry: mm 15.2
